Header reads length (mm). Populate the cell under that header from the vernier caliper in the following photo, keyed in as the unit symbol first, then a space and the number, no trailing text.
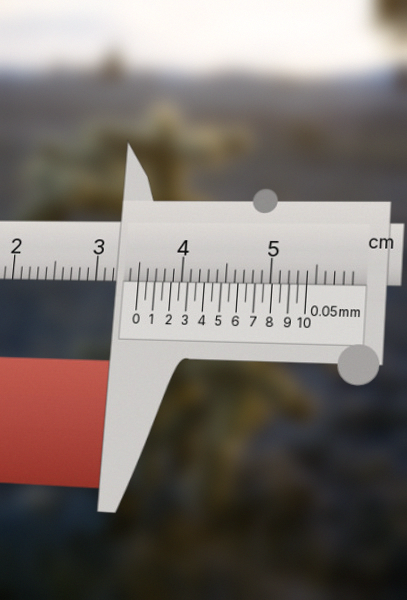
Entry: mm 35.0
